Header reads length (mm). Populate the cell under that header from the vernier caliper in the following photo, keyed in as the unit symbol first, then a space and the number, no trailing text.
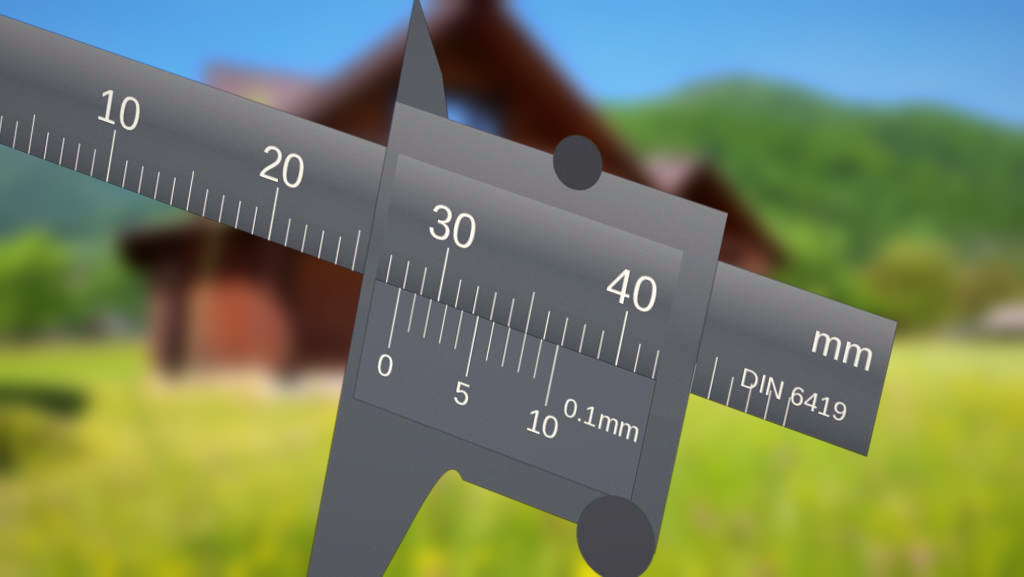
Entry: mm 27.8
